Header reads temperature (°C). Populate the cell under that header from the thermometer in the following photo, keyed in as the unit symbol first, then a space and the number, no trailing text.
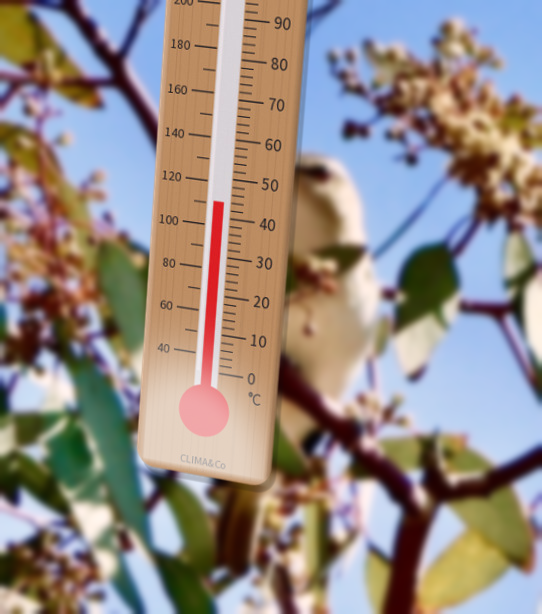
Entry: °C 44
